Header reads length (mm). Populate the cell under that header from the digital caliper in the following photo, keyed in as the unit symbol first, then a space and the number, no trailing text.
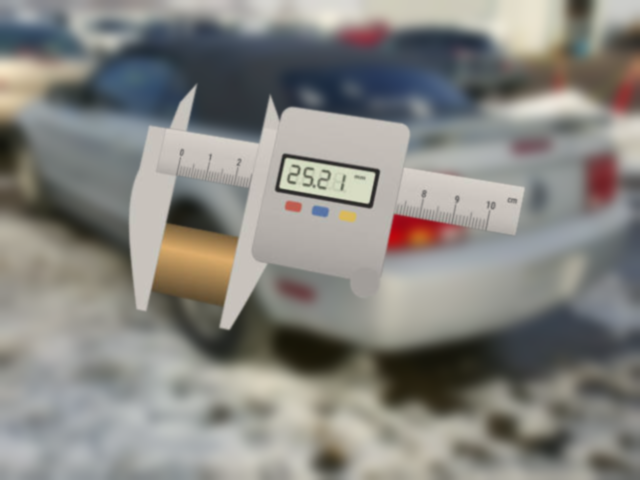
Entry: mm 25.21
